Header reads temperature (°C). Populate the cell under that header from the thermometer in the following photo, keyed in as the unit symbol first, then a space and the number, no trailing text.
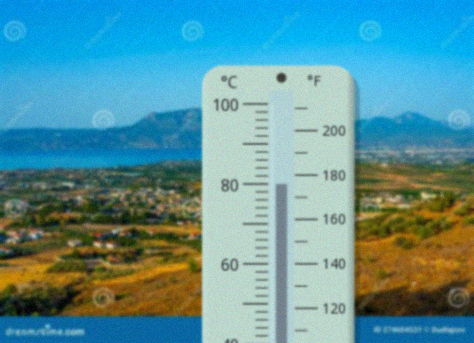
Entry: °C 80
